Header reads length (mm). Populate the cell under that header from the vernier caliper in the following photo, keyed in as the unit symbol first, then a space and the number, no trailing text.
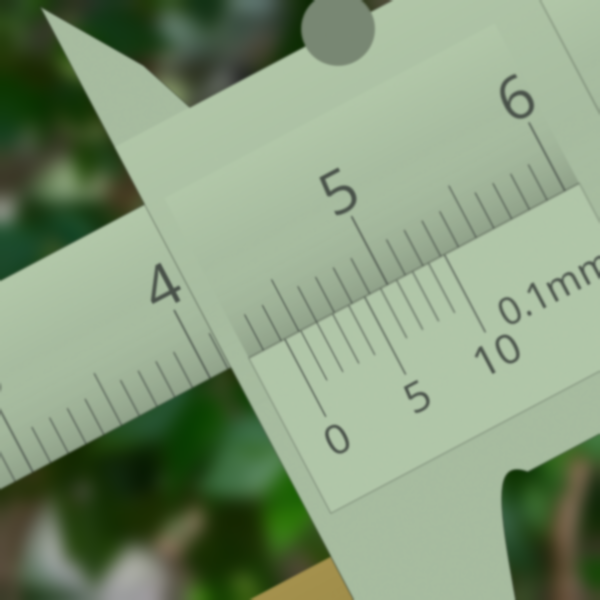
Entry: mm 44.2
